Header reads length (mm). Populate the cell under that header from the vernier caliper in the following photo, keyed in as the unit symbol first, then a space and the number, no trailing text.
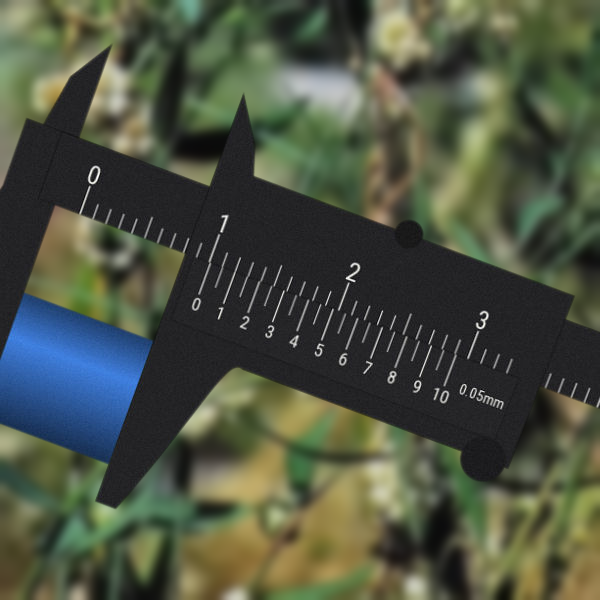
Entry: mm 10.1
